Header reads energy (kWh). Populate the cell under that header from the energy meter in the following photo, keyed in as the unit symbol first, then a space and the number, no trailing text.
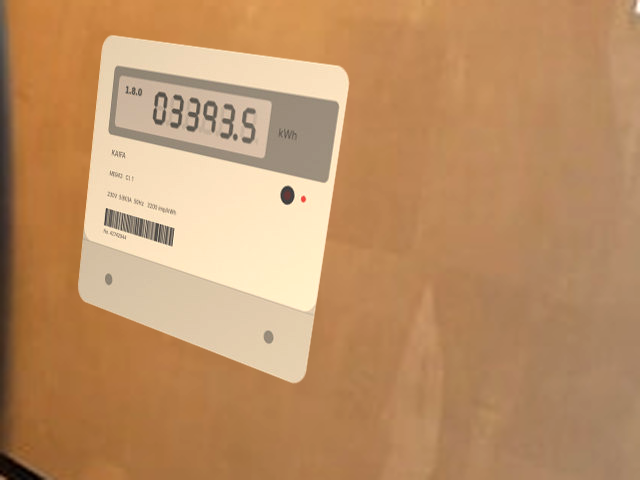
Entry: kWh 3393.5
